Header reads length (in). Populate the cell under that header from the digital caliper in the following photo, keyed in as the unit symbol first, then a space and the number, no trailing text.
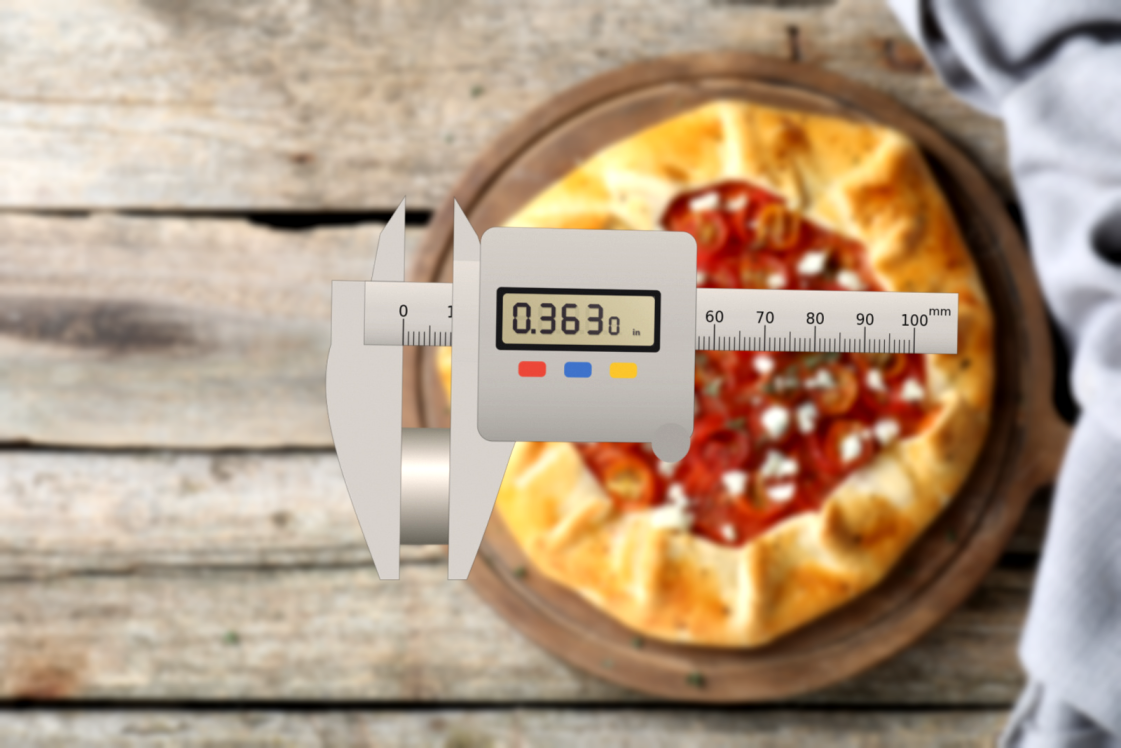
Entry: in 0.3630
